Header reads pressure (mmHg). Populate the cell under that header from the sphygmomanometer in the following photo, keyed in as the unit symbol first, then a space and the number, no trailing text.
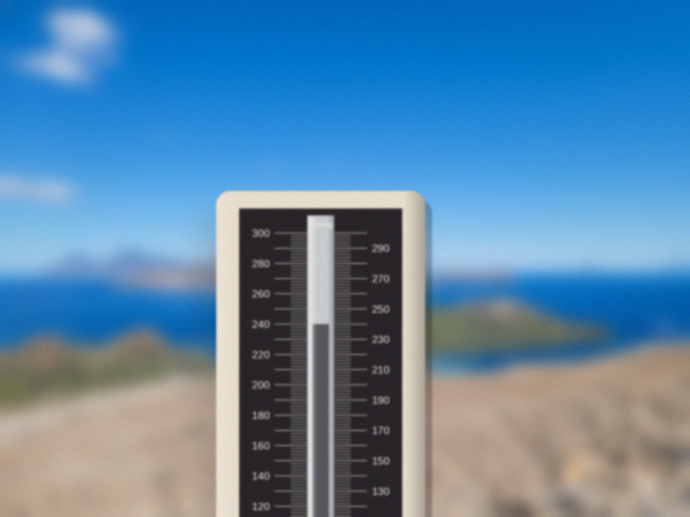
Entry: mmHg 240
